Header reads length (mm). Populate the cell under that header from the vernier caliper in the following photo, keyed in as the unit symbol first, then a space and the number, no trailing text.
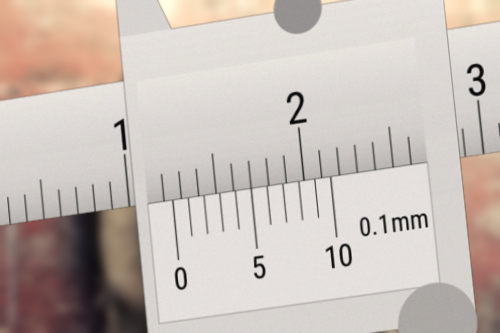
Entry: mm 12.5
